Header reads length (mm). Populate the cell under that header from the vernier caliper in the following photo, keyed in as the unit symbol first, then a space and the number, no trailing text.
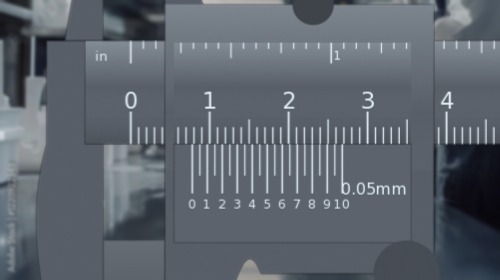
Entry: mm 7.8
